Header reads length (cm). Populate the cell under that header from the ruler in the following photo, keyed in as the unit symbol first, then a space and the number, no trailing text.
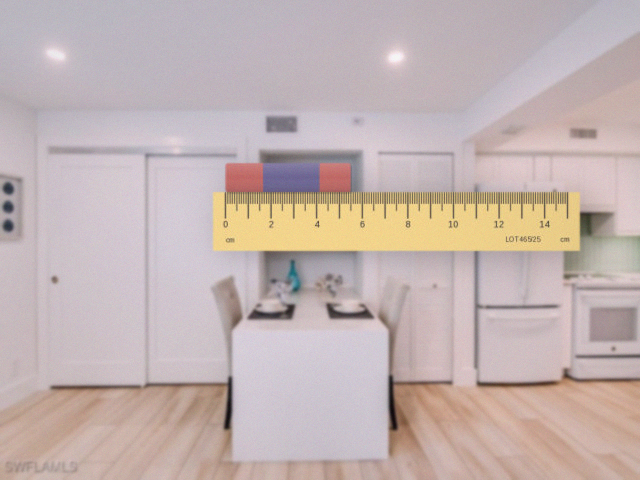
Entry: cm 5.5
